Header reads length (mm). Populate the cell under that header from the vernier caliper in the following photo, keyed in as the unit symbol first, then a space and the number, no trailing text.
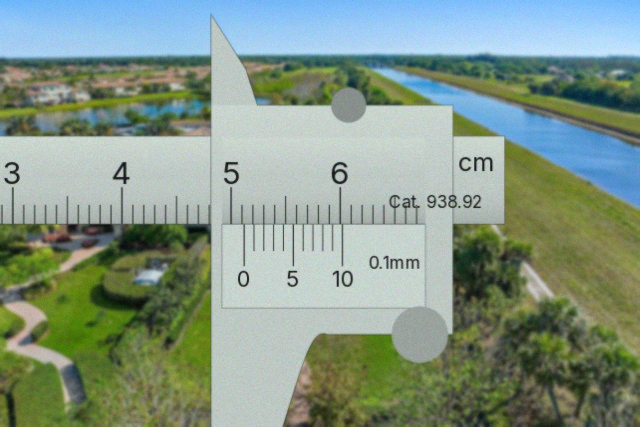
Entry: mm 51.2
